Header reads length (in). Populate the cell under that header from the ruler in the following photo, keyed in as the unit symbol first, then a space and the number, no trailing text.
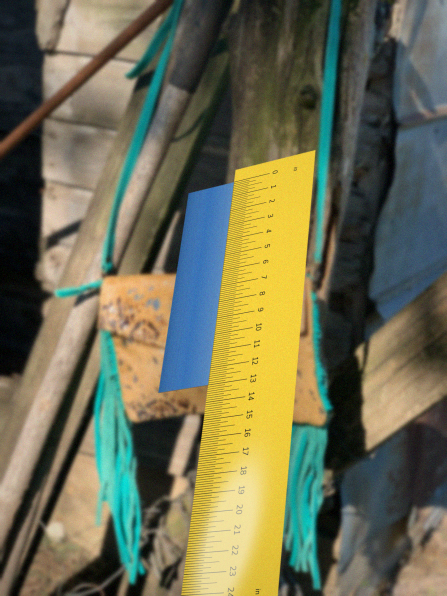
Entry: in 13
